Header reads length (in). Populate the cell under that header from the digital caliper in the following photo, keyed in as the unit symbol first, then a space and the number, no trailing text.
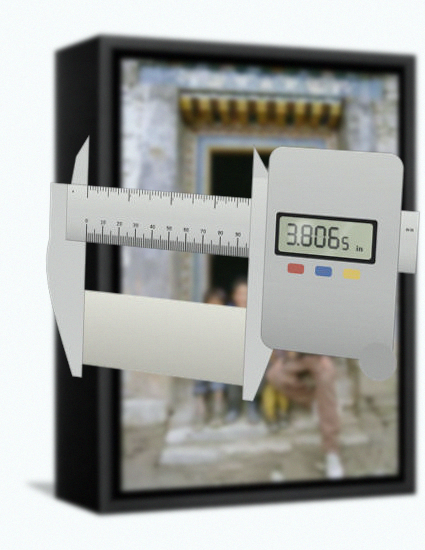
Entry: in 3.8065
